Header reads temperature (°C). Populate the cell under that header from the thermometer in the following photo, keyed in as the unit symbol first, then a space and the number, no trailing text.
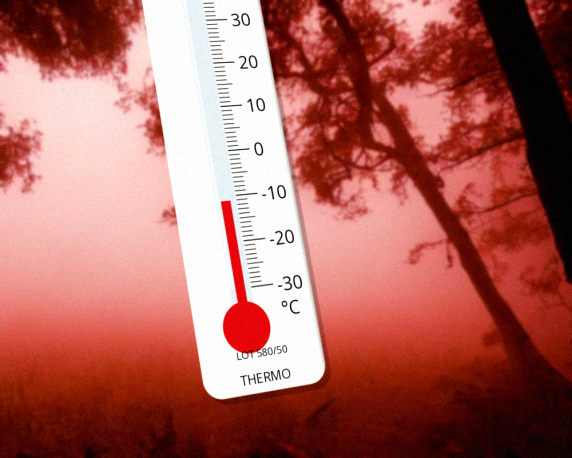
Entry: °C -11
